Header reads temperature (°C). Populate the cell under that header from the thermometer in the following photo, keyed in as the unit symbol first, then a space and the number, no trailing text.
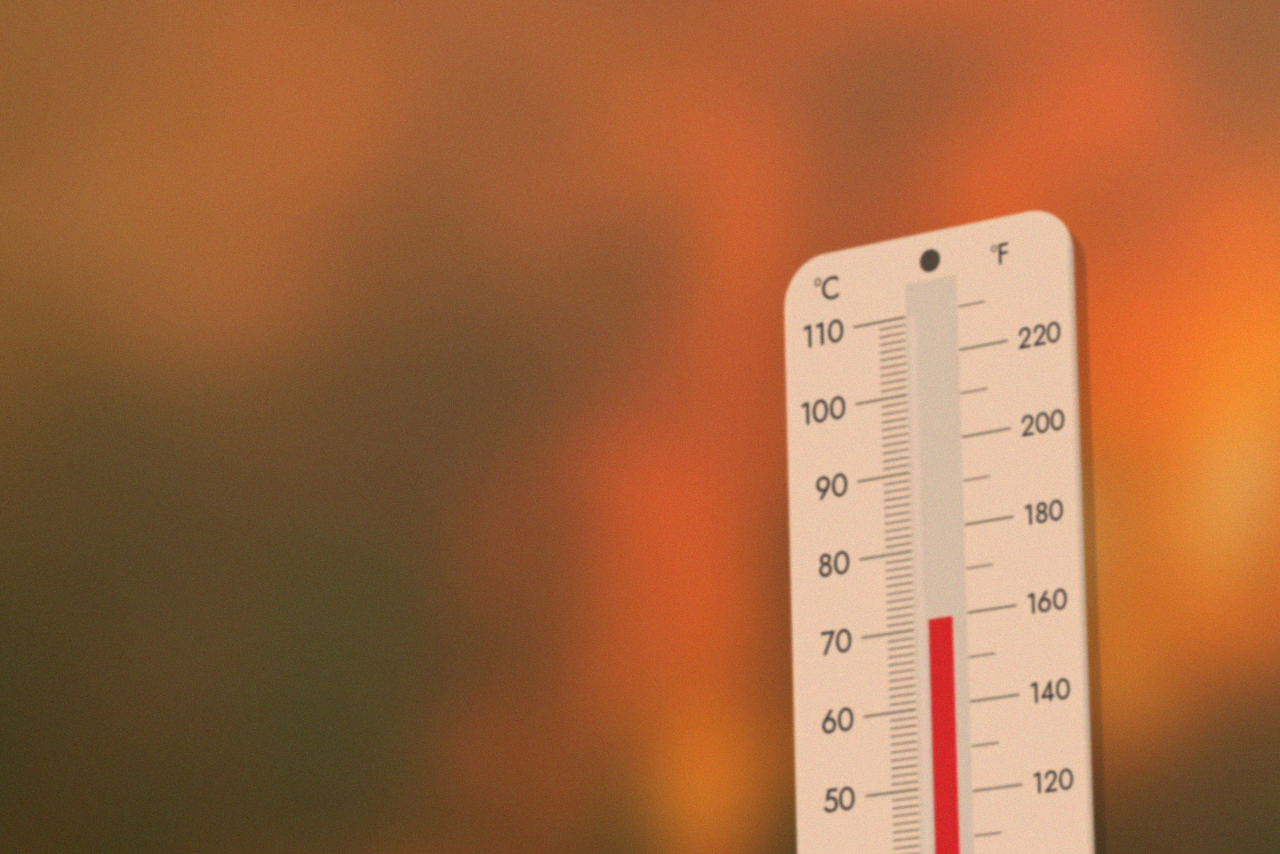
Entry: °C 71
